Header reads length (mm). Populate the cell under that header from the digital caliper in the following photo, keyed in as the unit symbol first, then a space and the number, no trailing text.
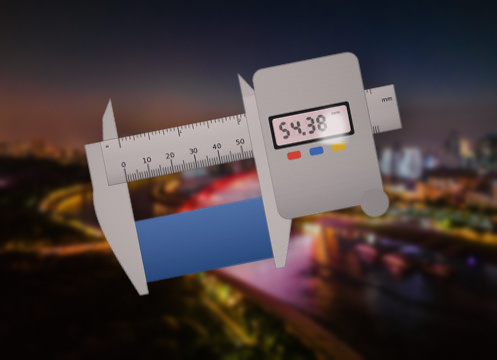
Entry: mm 54.38
